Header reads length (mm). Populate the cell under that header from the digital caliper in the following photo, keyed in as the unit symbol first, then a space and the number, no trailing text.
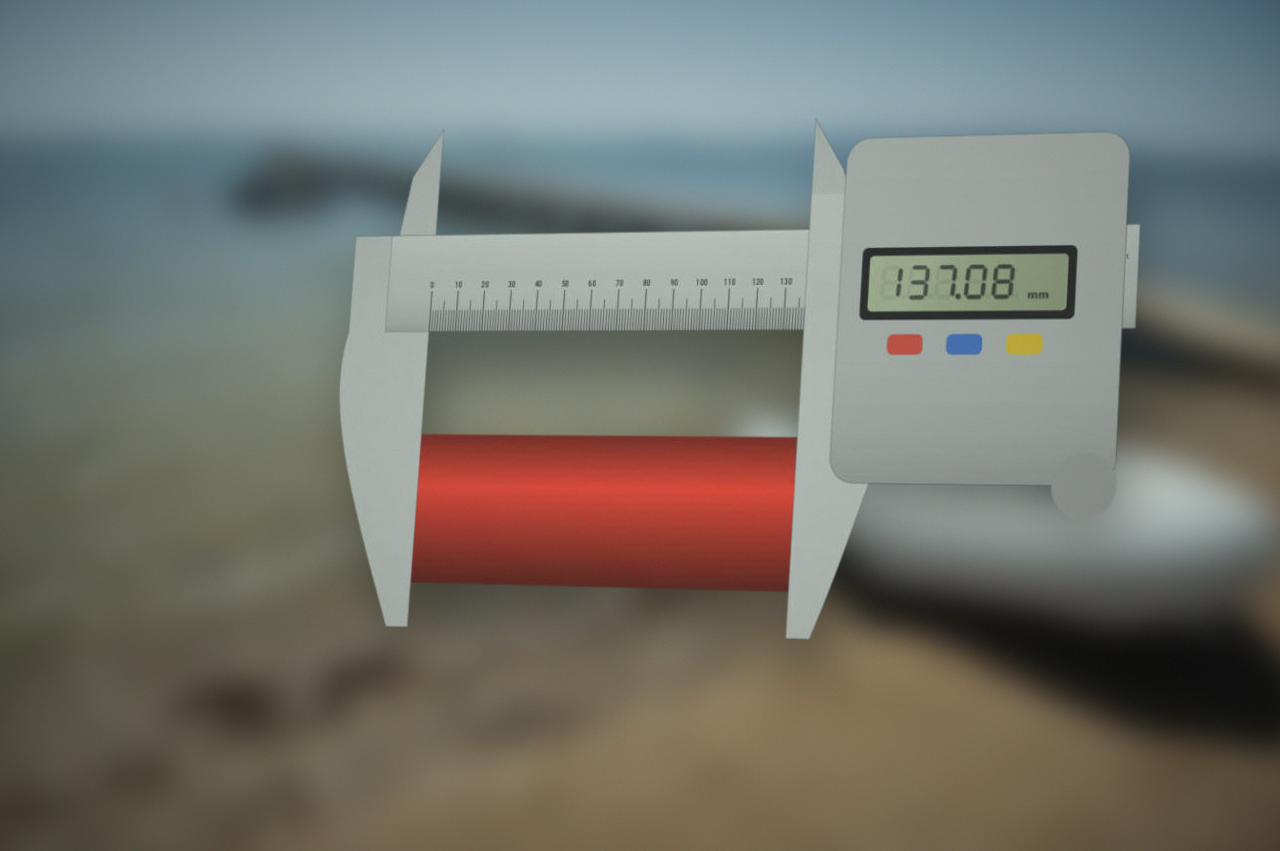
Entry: mm 137.08
